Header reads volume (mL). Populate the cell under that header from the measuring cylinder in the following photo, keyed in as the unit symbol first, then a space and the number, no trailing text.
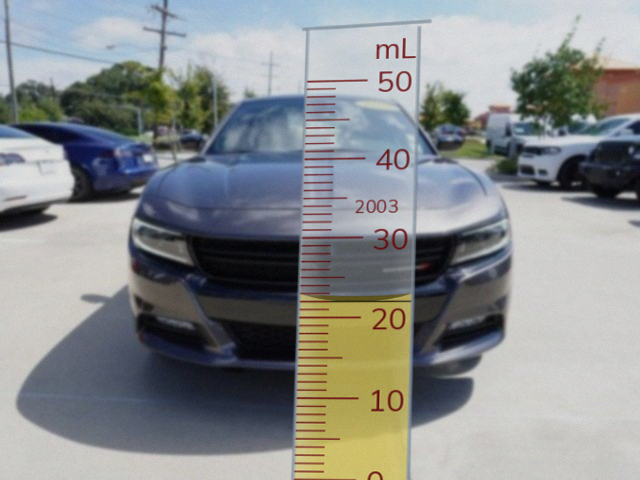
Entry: mL 22
